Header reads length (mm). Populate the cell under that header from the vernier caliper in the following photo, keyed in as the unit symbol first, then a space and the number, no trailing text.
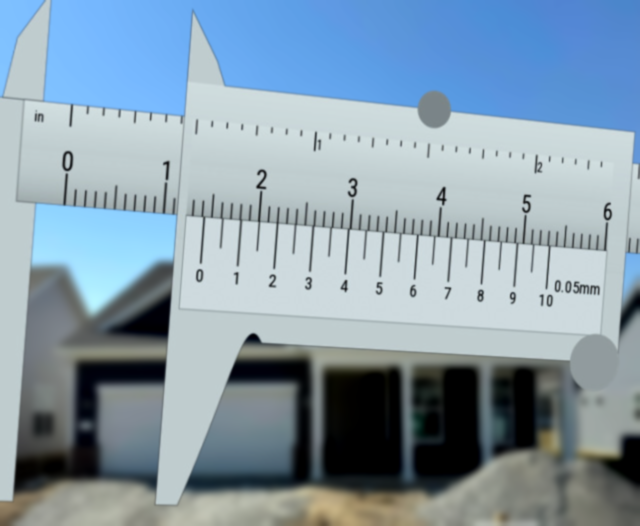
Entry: mm 14.2
